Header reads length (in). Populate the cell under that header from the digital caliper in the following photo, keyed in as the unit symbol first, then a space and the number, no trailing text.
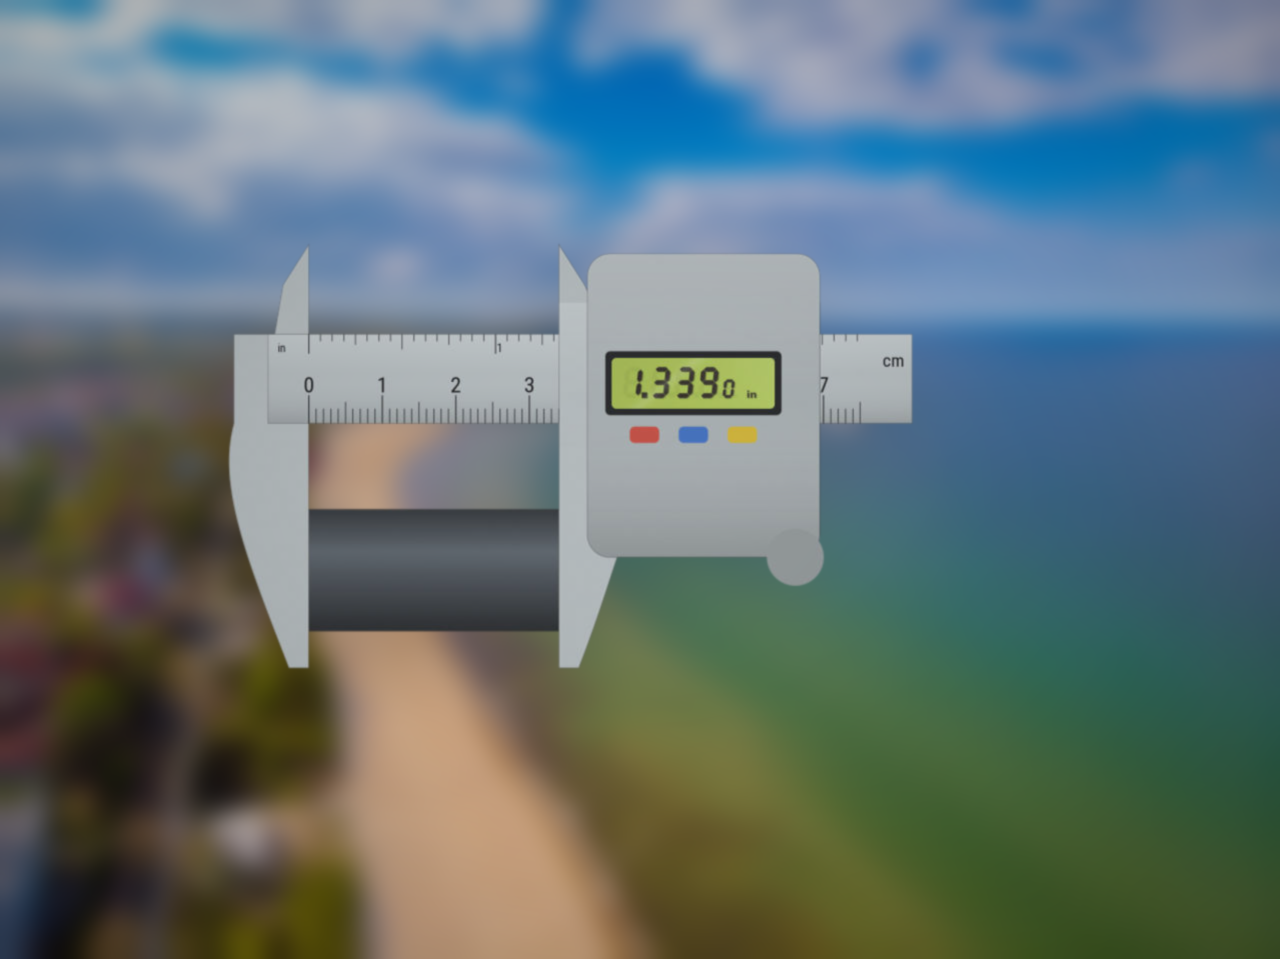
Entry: in 1.3390
